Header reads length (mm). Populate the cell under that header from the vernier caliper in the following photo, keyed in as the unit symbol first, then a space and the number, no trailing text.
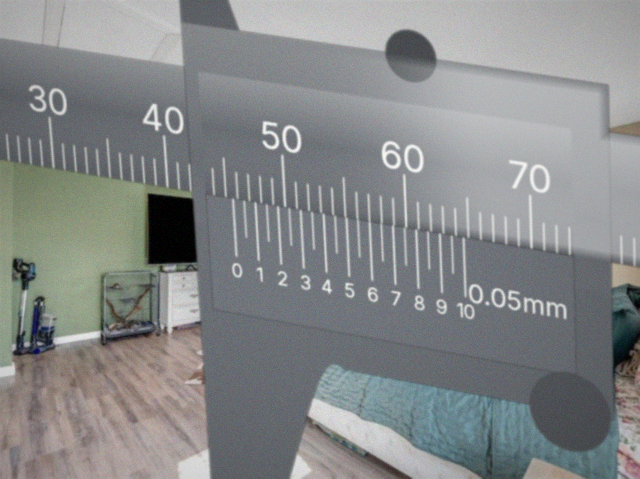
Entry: mm 45.6
